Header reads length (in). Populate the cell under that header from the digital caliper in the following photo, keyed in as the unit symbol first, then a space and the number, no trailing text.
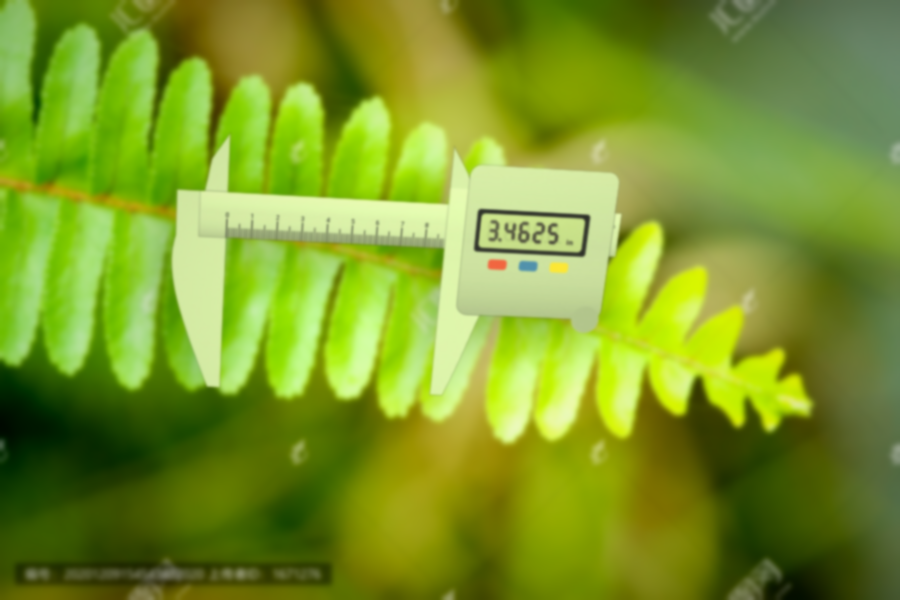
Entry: in 3.4625
